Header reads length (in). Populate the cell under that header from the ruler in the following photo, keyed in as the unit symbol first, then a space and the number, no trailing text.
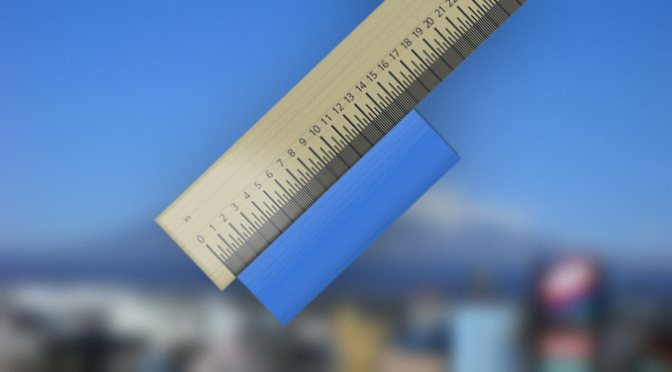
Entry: in 15.5
